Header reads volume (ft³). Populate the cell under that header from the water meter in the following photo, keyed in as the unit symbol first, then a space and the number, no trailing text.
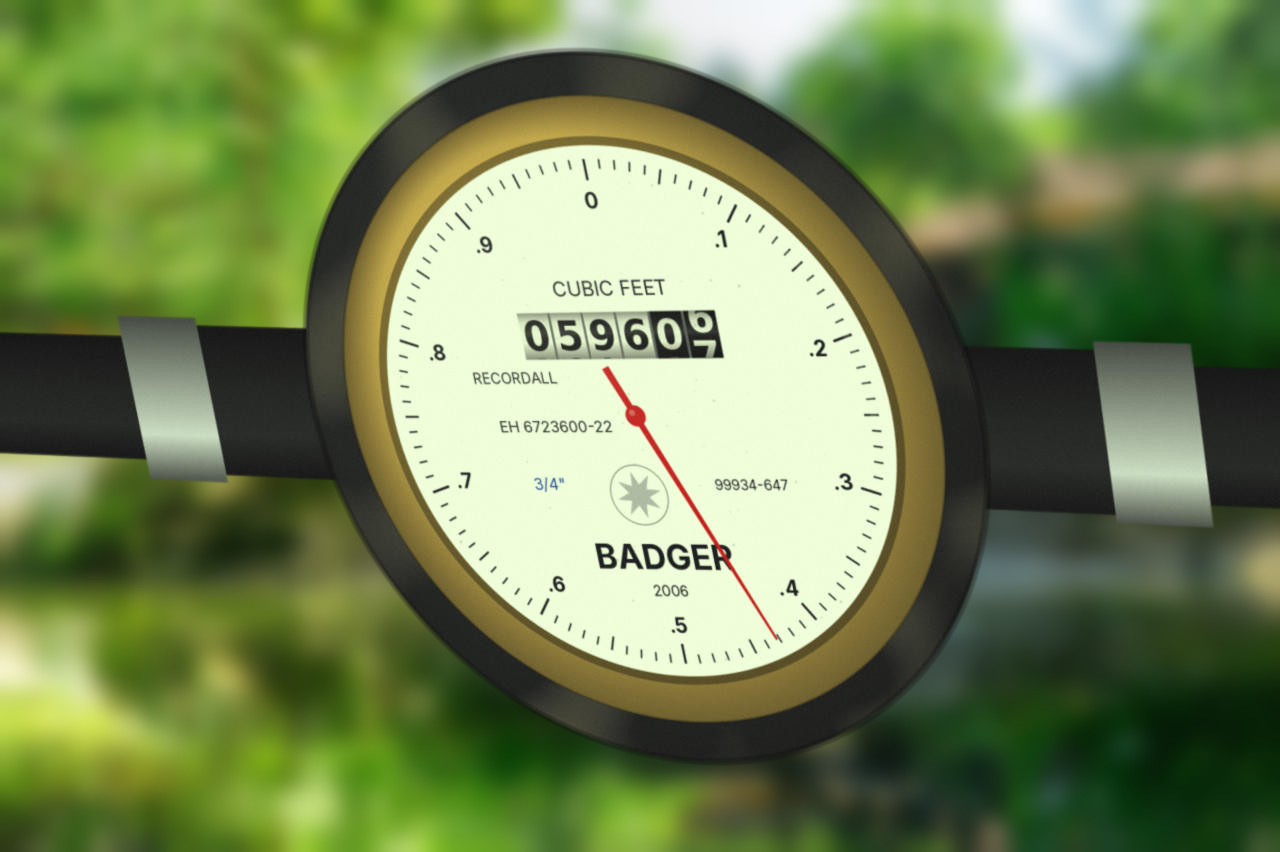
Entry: ft³ 59606.43
